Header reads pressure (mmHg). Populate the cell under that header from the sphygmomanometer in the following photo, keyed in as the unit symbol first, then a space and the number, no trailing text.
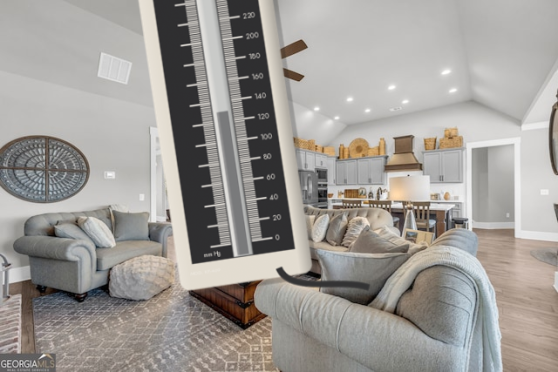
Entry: mmHg 130
